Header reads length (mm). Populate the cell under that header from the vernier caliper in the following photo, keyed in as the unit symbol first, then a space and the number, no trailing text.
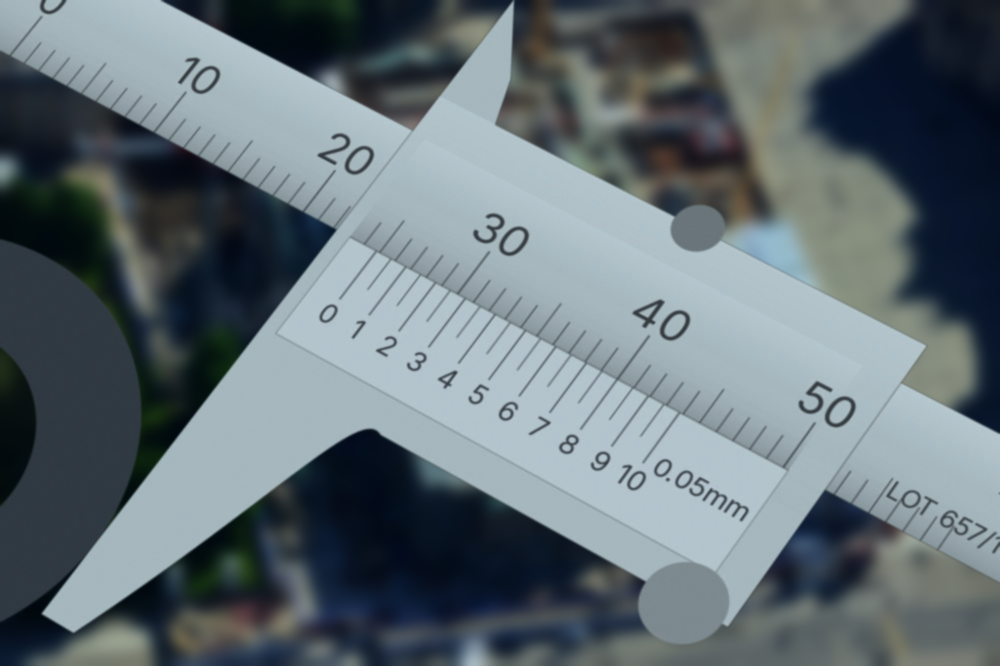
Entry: mm 24.8
